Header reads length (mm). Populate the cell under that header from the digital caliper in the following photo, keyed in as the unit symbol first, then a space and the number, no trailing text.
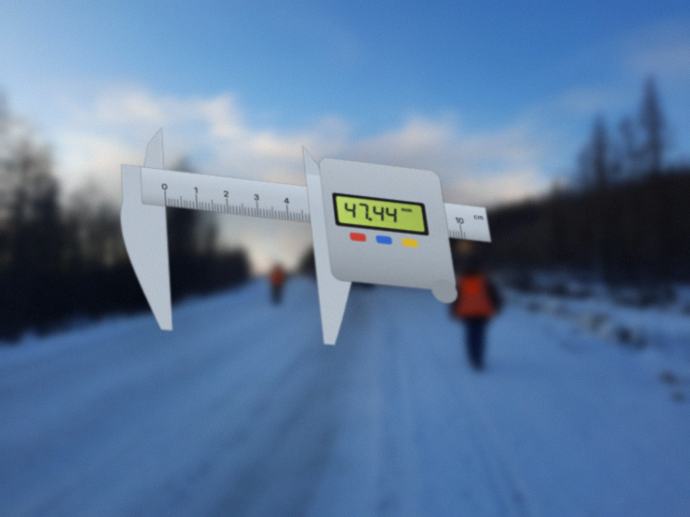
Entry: mm 47.44
